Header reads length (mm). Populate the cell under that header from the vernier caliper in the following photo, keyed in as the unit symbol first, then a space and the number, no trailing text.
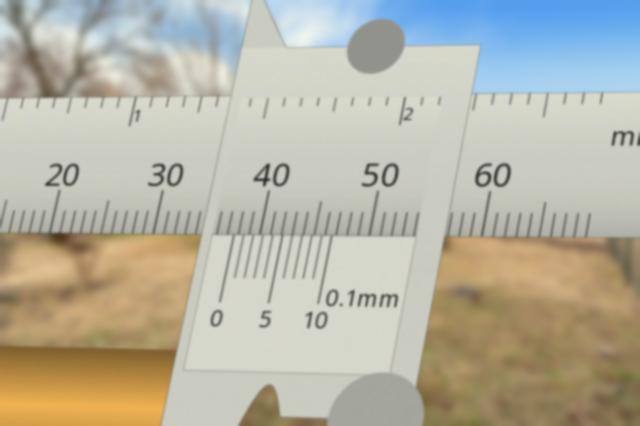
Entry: mm 37.6
